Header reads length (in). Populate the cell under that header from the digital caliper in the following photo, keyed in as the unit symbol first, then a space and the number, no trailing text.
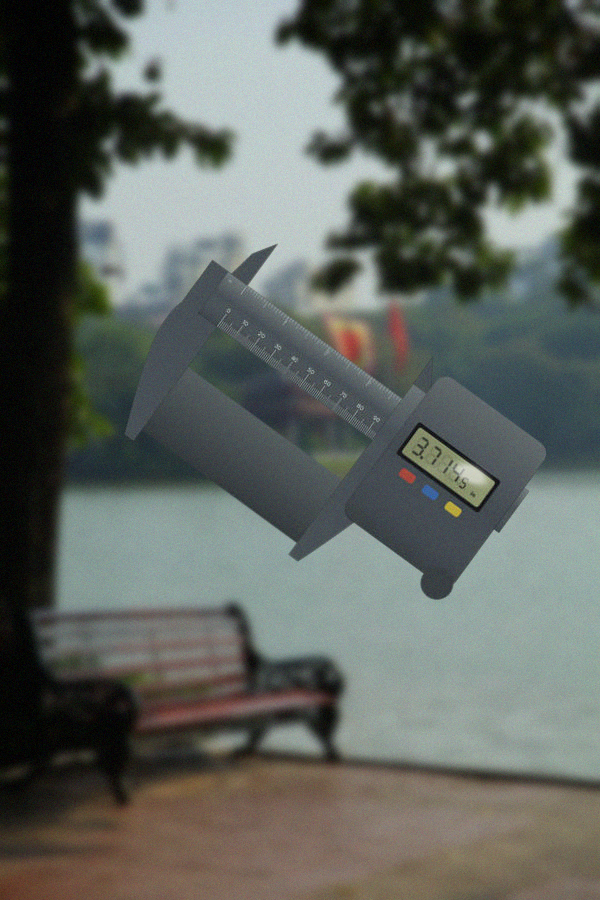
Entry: in 3.7145
